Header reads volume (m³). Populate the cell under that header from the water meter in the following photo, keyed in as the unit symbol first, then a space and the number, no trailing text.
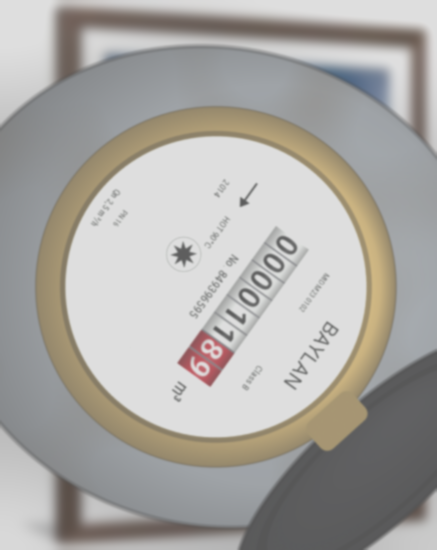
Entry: m³ 11.89
